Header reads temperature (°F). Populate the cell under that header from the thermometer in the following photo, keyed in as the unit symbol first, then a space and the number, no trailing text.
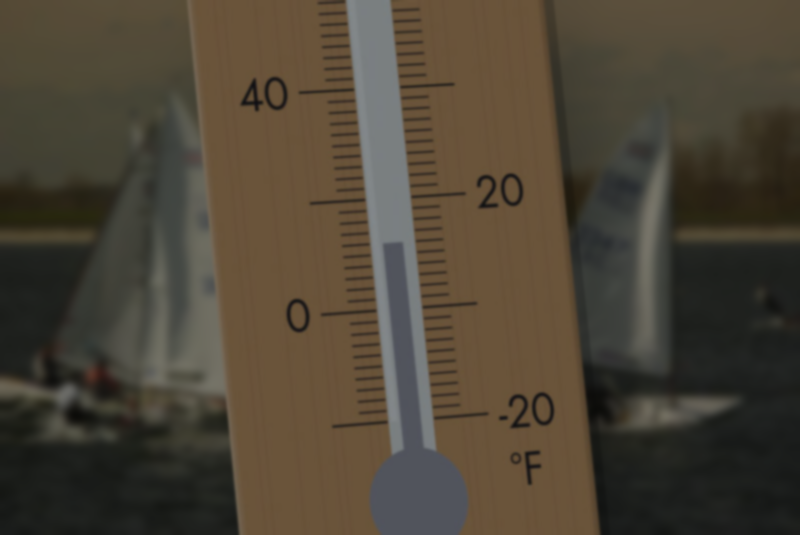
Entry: °F 12
